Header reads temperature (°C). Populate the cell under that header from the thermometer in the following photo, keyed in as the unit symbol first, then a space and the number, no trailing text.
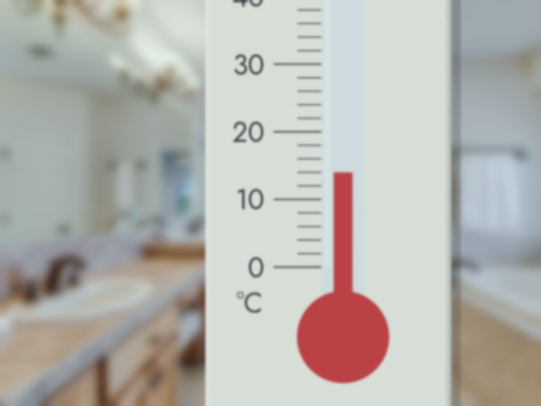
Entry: °C 14
